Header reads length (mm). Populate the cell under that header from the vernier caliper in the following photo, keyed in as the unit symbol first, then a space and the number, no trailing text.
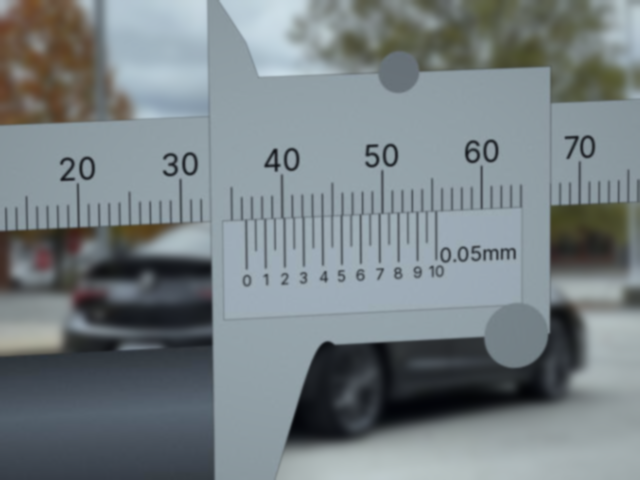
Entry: mm 36.4
